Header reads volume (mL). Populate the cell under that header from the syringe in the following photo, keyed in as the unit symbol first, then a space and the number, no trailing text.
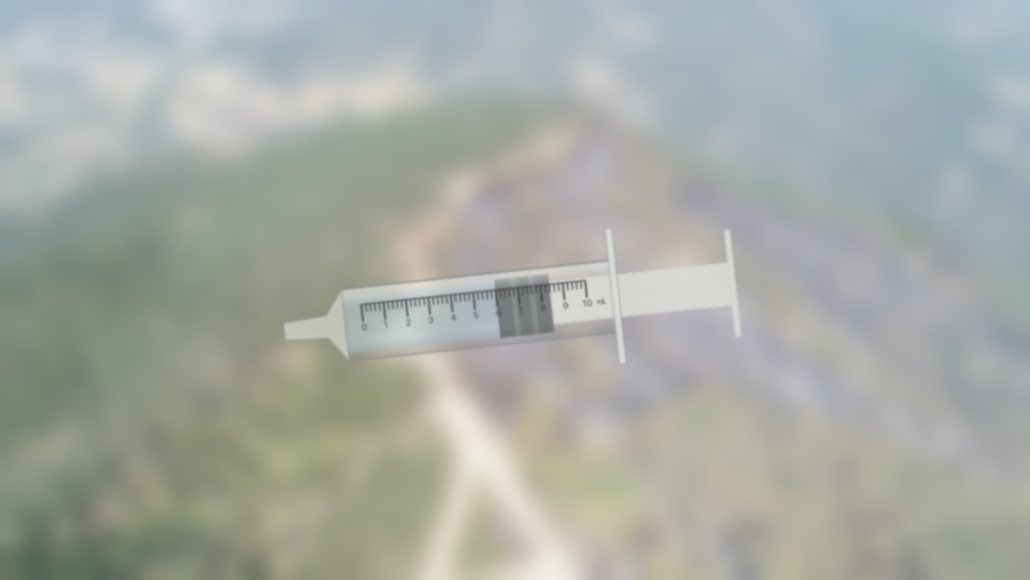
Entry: mL 6
